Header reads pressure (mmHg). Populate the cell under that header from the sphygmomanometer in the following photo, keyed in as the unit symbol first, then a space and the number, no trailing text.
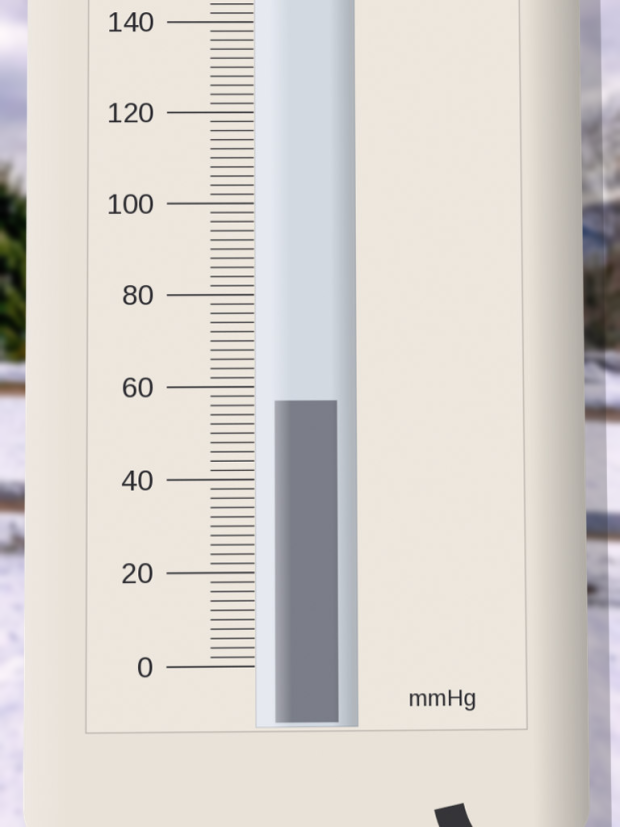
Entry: mmHg 57
